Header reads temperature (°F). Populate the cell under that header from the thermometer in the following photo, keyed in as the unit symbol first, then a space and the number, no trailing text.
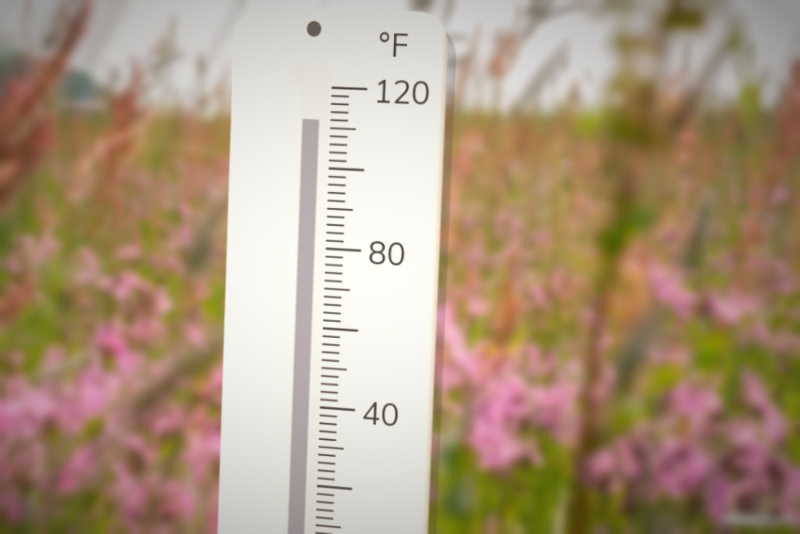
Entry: °F 112
